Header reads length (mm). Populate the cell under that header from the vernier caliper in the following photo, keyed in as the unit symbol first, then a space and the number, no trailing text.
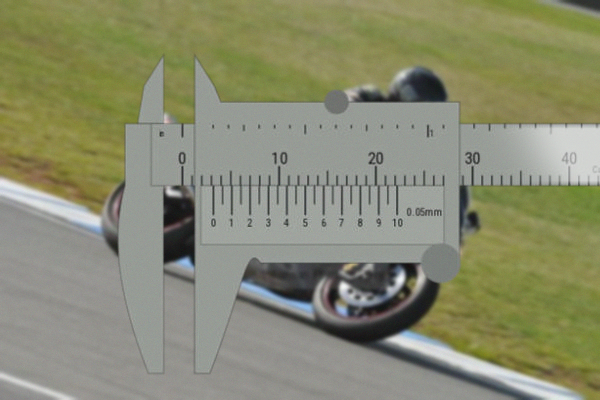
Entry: mm 3.2
